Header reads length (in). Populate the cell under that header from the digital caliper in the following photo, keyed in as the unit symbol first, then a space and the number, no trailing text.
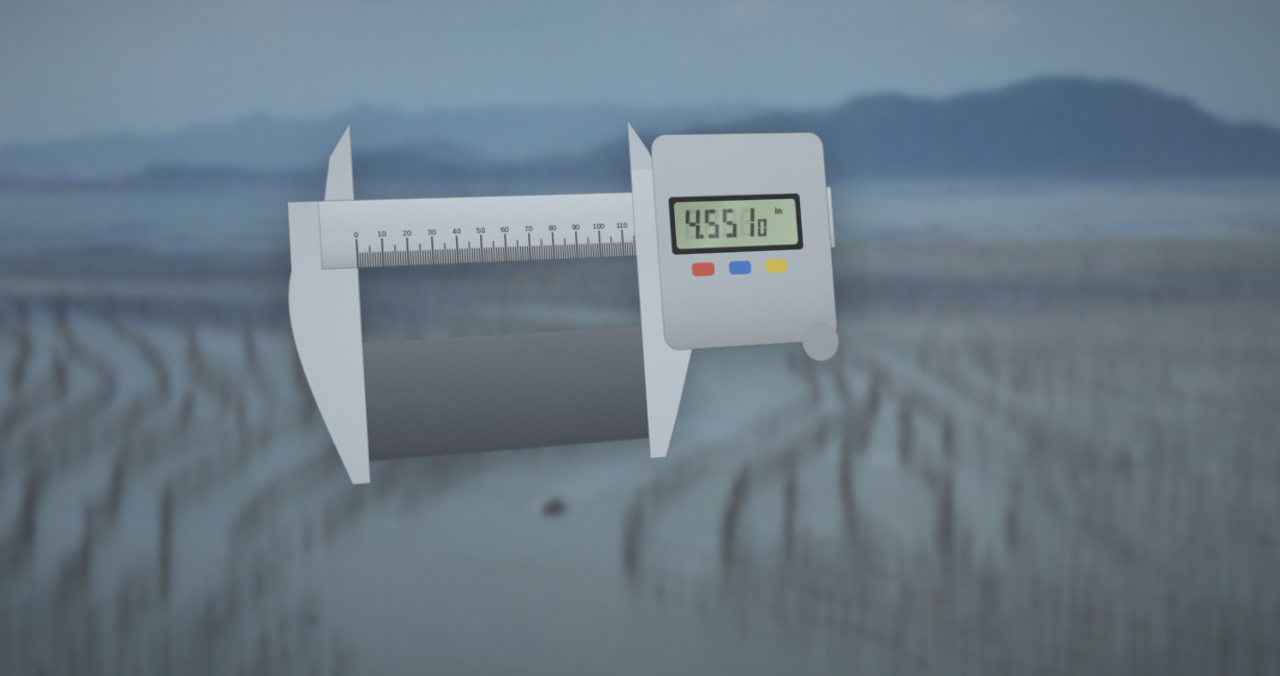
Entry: in 4.5510
